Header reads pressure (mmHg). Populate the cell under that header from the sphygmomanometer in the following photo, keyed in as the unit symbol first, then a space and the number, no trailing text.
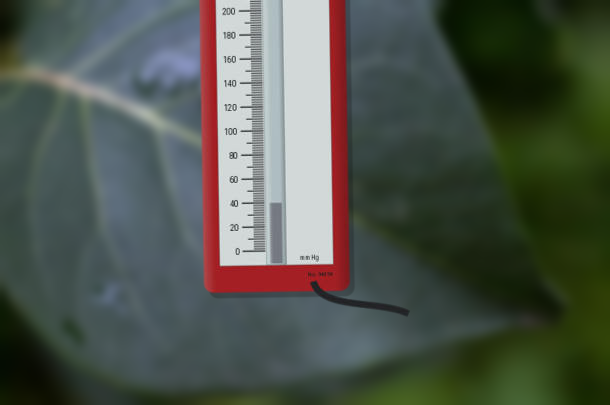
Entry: mmHg 40
